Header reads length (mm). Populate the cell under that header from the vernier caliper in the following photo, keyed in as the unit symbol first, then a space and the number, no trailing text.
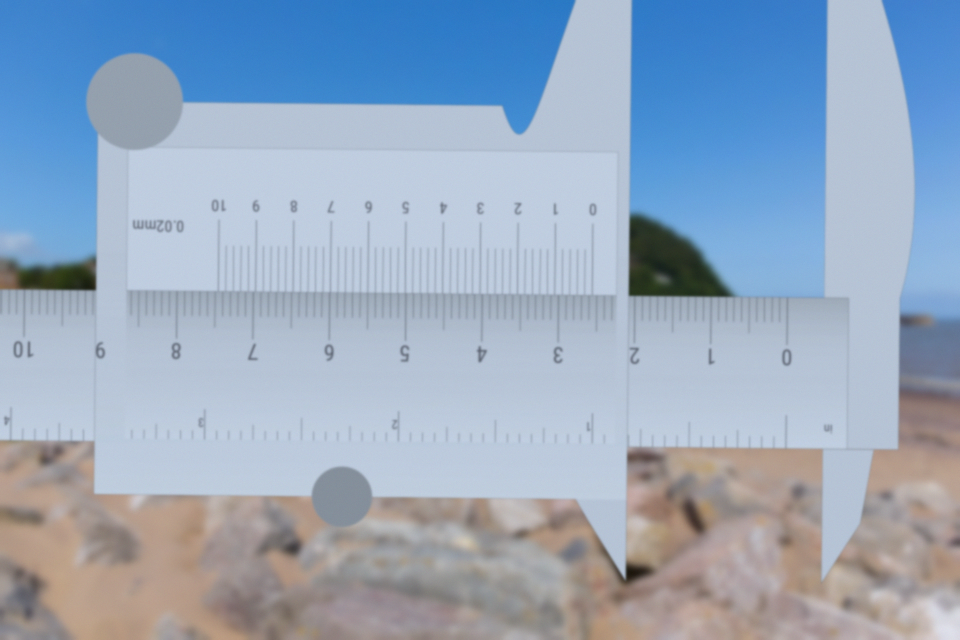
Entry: mm 25.6
